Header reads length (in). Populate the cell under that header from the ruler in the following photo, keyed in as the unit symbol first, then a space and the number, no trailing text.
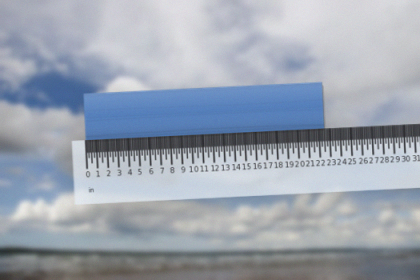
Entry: in 22.5
